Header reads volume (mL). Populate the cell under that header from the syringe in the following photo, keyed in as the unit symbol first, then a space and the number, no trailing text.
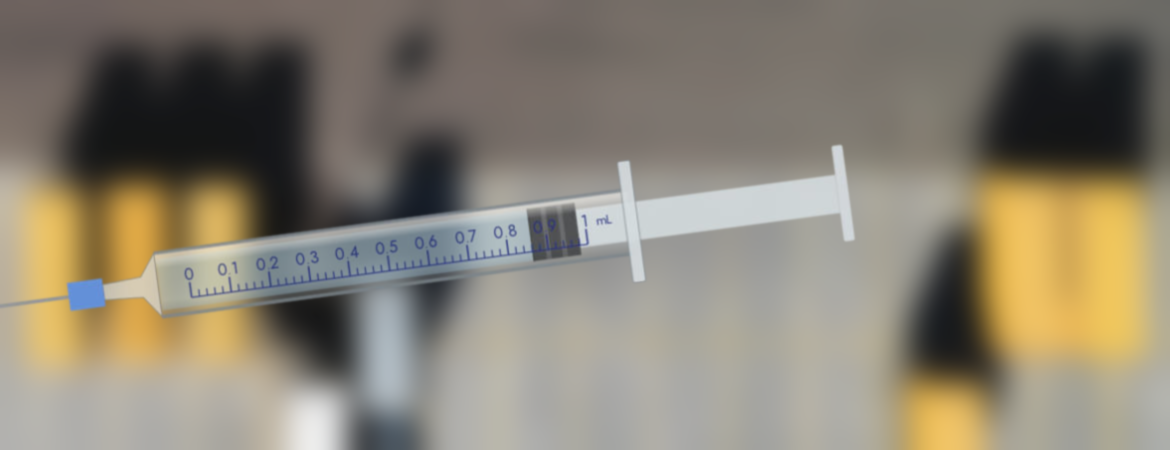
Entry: mL 0.86
